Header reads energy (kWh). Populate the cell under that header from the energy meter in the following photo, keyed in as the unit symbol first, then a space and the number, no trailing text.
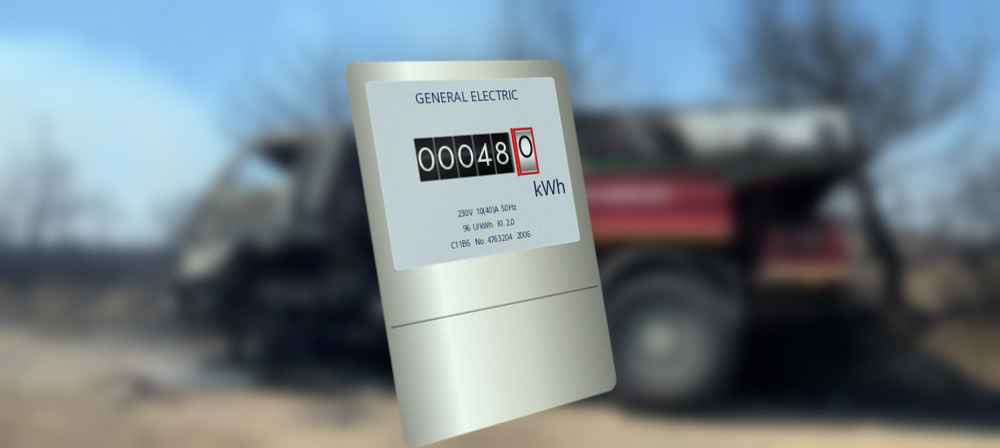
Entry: kWh 48.0
